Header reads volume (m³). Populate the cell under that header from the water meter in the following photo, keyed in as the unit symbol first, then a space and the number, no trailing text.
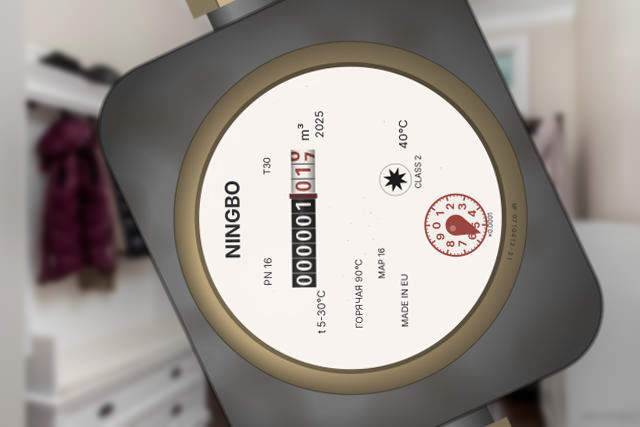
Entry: m³ 1.0165
